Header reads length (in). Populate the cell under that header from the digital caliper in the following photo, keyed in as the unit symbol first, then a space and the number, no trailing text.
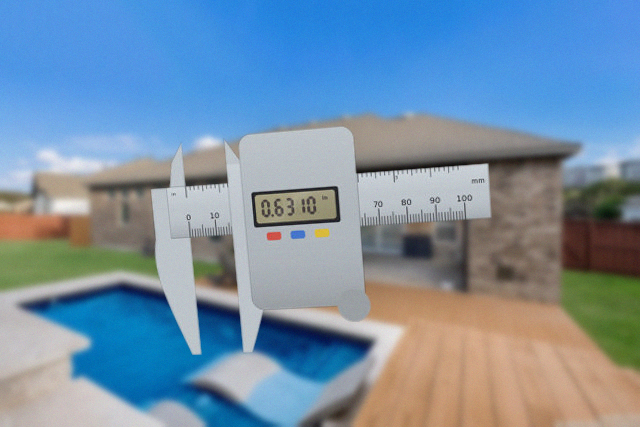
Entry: in 0.6310
